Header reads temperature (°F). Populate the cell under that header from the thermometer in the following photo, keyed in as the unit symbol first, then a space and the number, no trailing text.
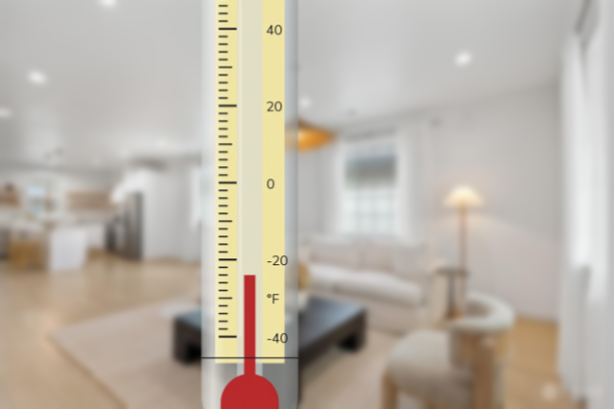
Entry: °F -24
